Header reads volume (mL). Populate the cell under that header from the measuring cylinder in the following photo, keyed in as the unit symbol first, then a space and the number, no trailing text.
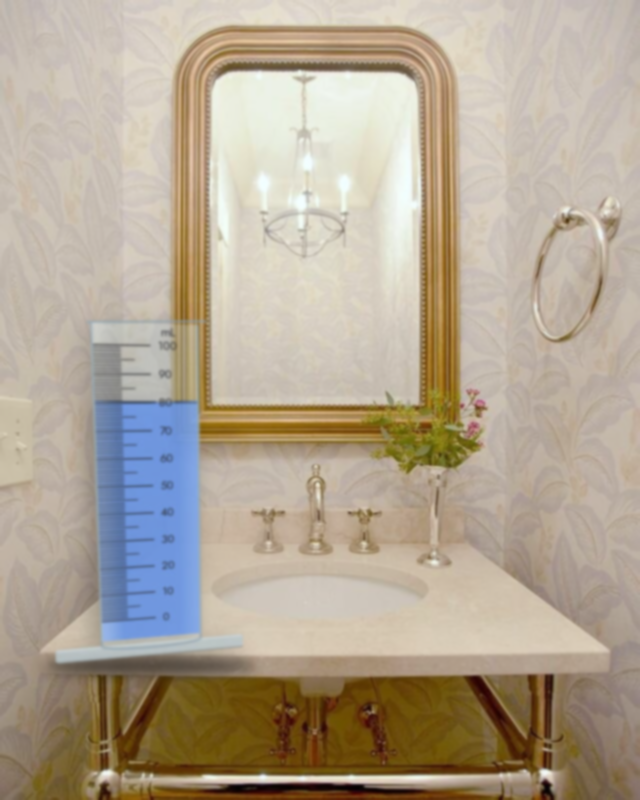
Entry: mL 80
